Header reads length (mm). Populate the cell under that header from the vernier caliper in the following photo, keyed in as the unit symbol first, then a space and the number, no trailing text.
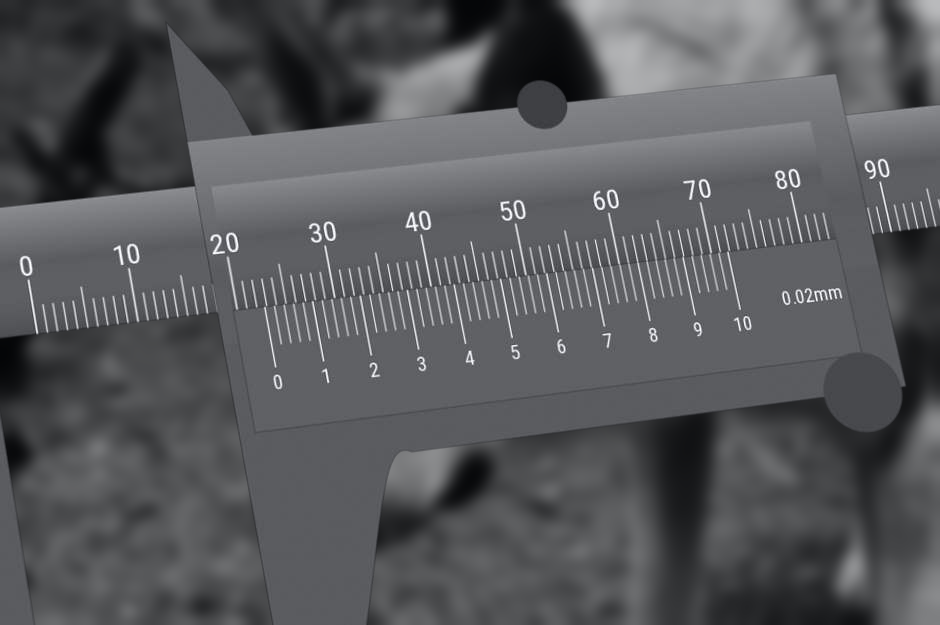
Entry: mm 22.8
